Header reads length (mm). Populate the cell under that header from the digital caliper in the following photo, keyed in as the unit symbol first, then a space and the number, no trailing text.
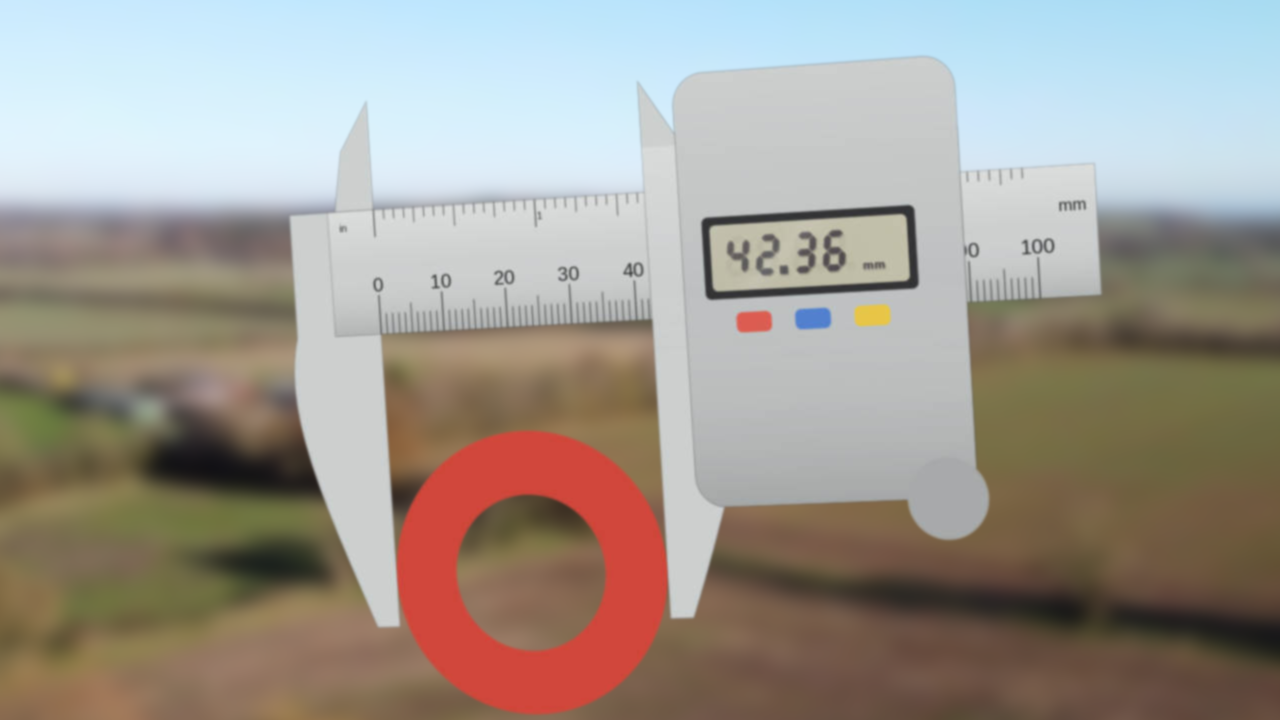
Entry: mm 42.36
